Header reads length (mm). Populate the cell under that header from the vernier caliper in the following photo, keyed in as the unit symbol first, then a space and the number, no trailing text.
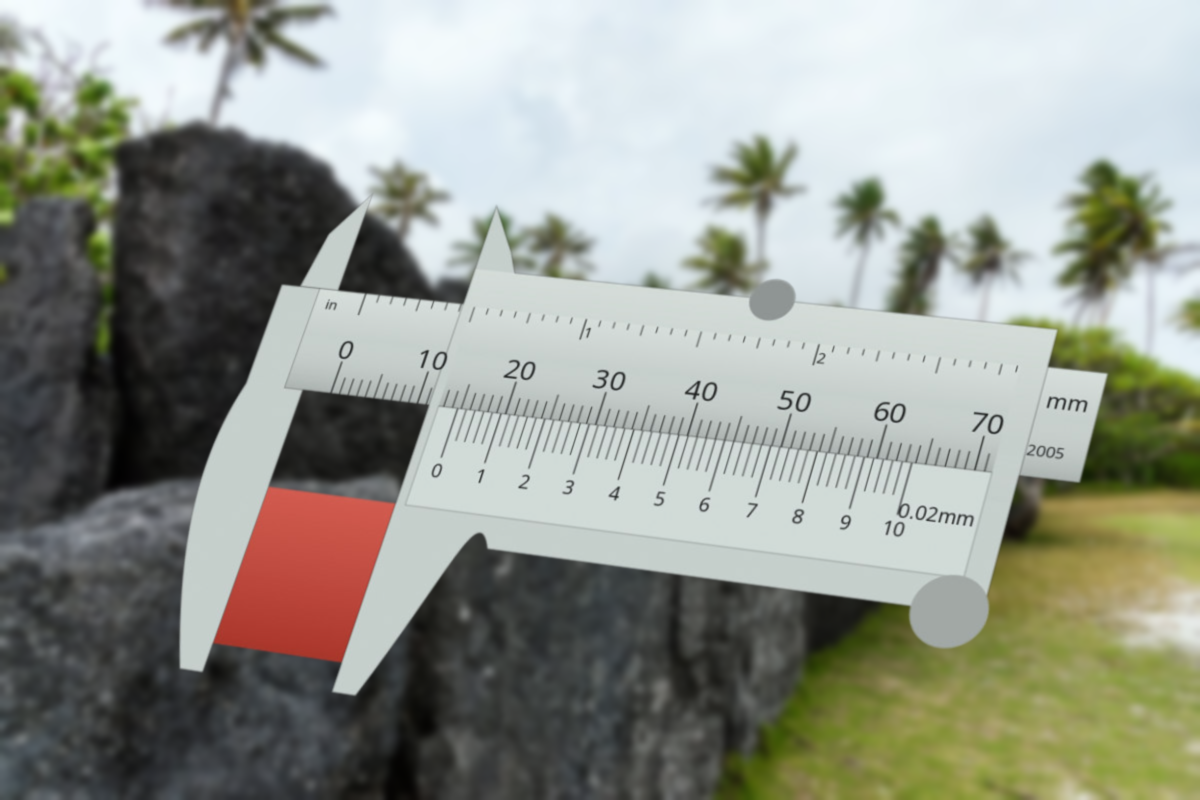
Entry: mm 14.6
